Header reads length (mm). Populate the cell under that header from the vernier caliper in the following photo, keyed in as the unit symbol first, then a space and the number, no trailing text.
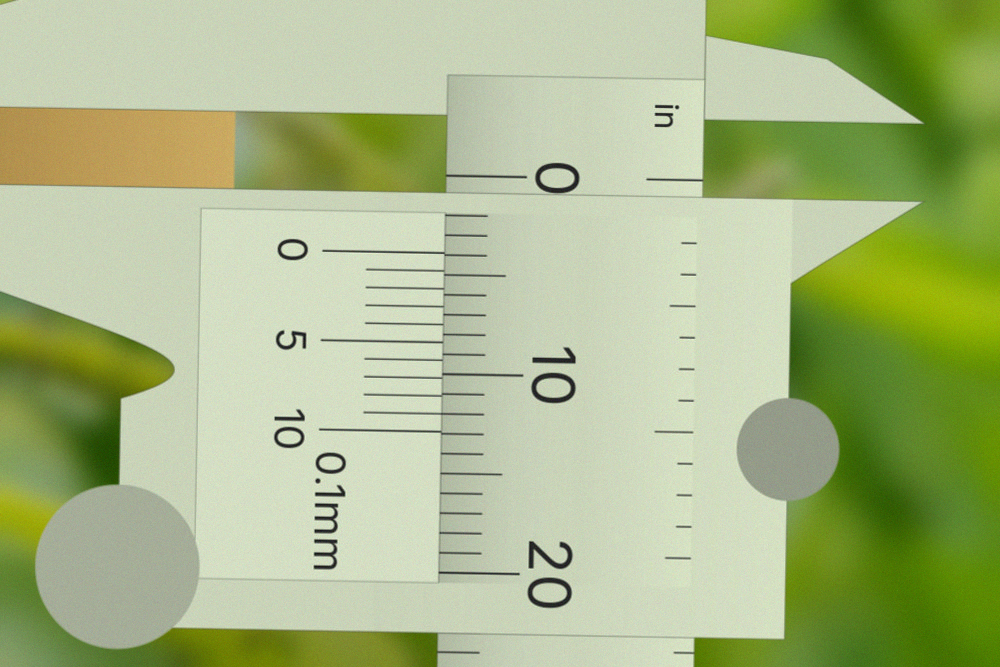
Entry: mm 3.9
